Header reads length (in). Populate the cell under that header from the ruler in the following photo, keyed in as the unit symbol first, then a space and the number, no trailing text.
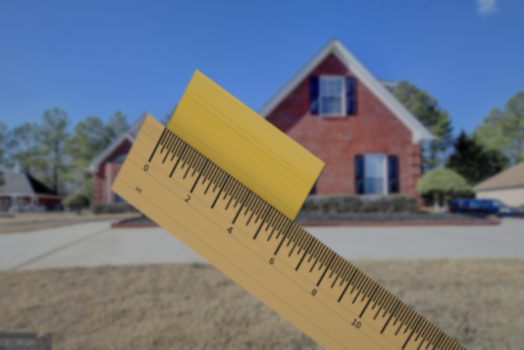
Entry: in 6
